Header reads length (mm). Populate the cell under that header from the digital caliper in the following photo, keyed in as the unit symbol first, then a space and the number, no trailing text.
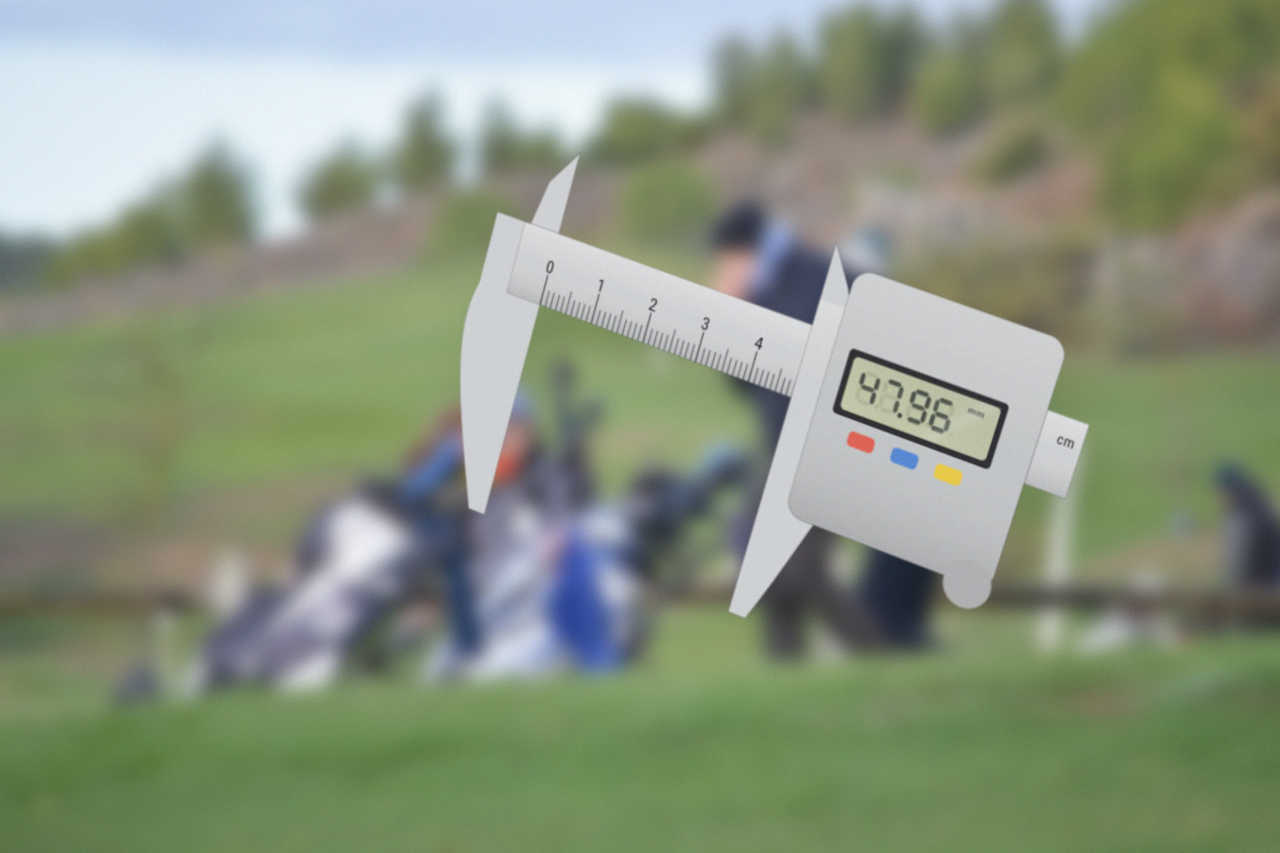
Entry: mm 47.96
